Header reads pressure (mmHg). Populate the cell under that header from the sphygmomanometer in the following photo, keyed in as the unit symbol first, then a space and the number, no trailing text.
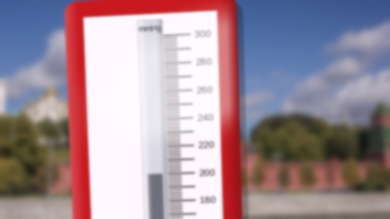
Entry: mmHg 200
